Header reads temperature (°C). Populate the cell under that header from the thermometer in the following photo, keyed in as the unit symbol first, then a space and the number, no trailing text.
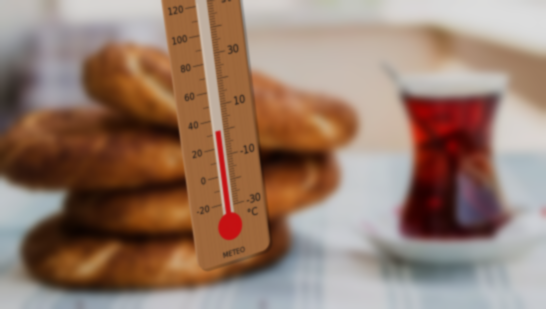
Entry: °C 0
